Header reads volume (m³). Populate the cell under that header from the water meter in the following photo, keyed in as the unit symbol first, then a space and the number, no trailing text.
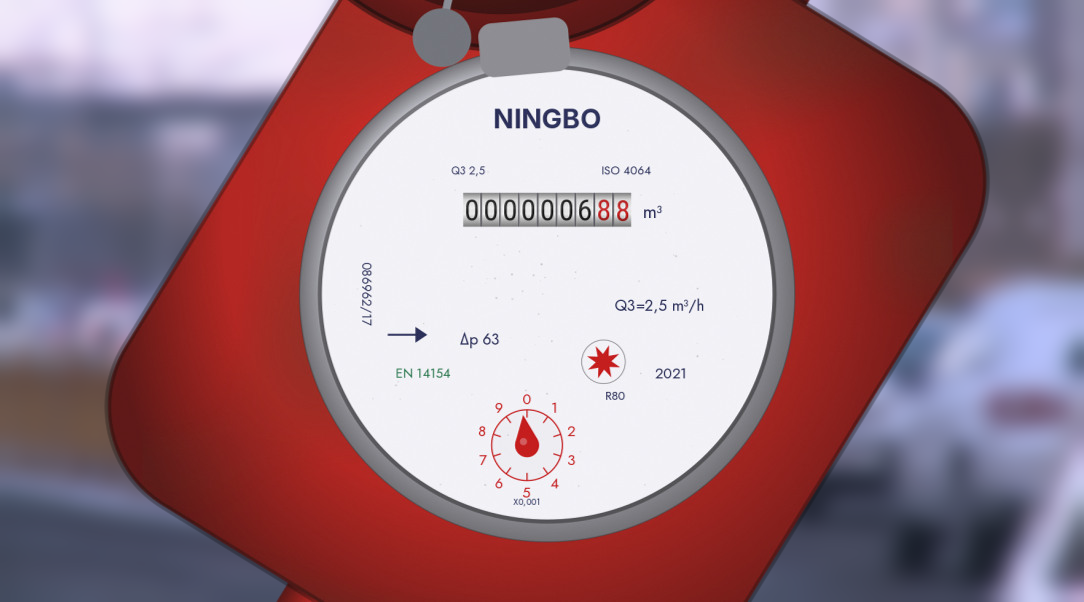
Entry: m³ 6.879
